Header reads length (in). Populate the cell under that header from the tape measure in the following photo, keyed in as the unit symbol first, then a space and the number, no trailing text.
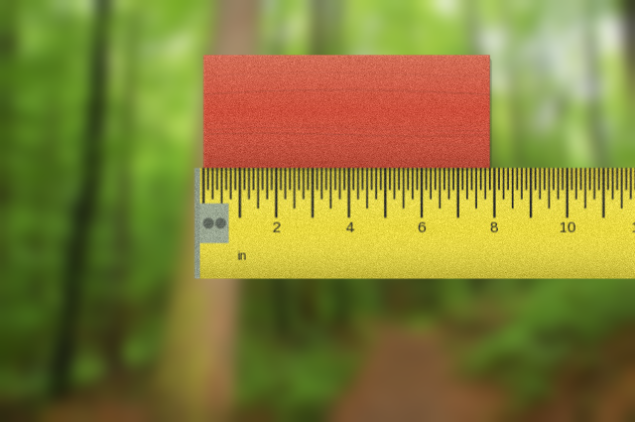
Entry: in 7.875
